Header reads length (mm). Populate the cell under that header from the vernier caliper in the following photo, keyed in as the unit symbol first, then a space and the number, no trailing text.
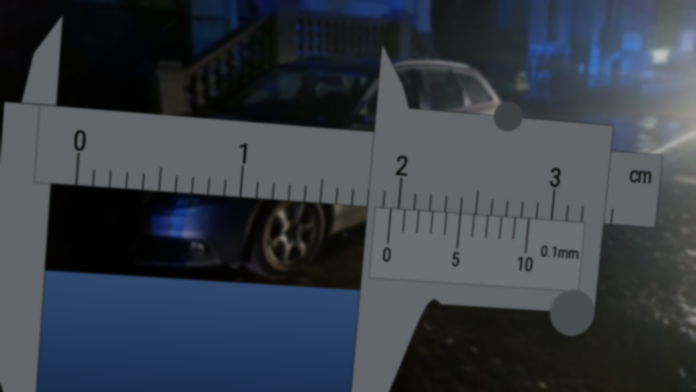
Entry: mm 19.5
